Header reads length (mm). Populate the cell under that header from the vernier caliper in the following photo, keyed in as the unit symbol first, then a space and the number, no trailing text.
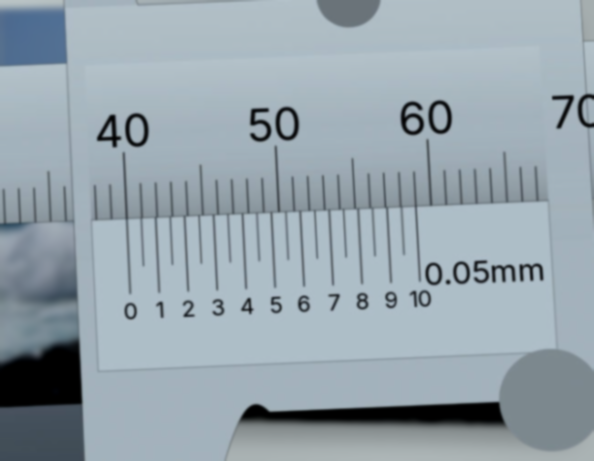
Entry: mm 40.0
